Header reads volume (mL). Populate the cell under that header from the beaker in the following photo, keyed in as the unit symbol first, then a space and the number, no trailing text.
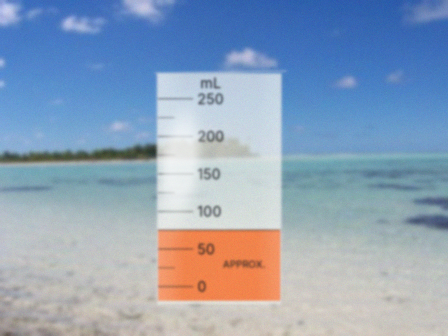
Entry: mL 75
